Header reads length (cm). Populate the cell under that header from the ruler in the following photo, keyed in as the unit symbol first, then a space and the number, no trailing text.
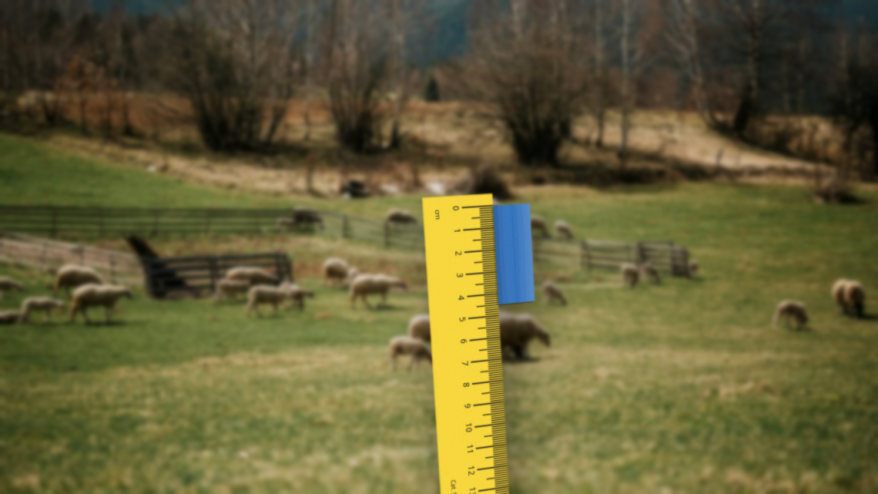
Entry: cm 4.5
